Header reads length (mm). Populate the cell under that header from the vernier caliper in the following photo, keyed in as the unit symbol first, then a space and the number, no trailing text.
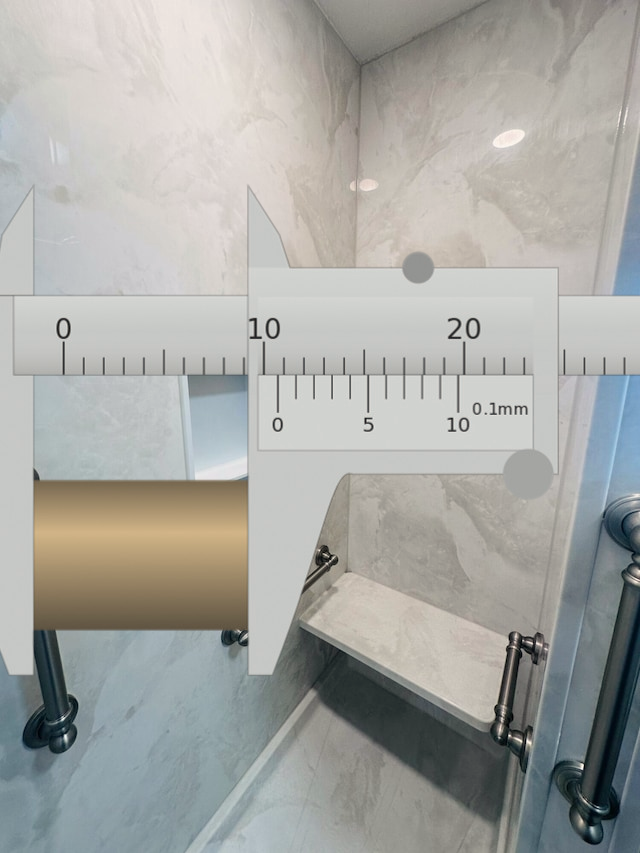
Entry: mm 10.7
